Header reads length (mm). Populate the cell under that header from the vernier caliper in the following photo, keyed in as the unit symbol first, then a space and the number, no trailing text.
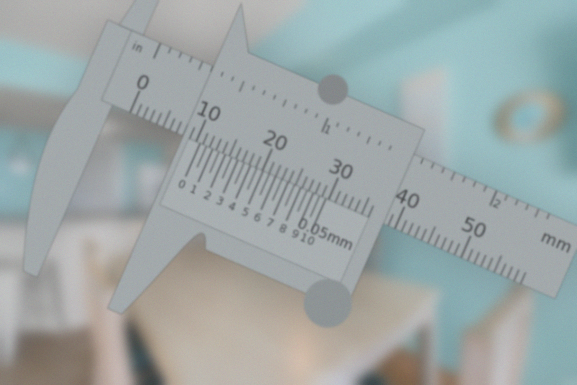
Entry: mm 10.6
